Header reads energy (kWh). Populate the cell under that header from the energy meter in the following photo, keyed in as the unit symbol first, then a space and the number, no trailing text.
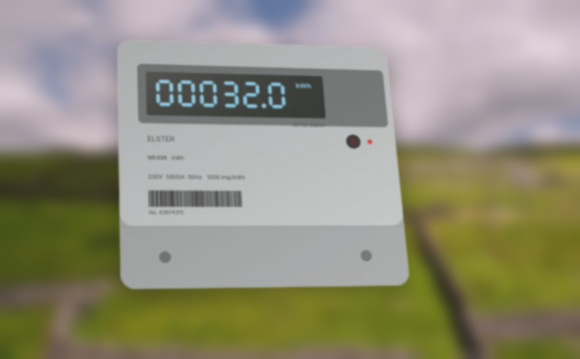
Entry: kWh 32.0
